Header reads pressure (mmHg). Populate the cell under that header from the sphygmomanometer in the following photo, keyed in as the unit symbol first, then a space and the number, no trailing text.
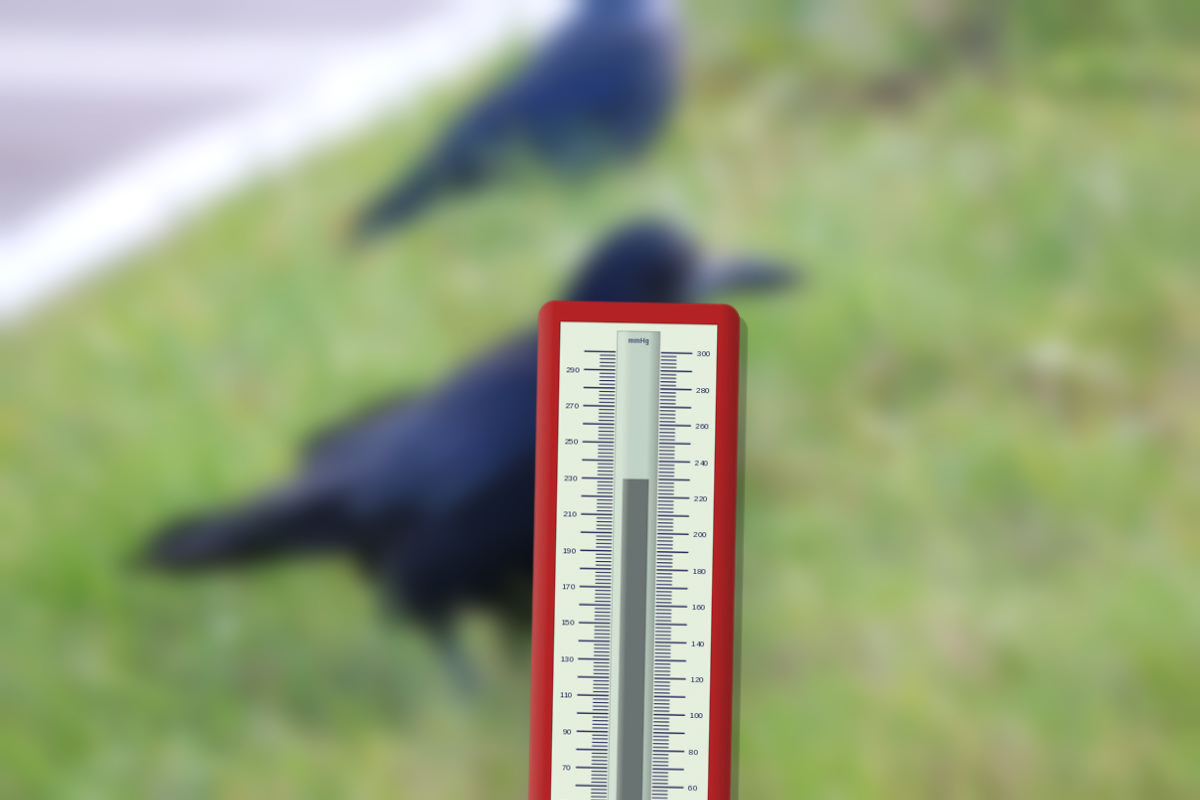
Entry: mmHg 230
